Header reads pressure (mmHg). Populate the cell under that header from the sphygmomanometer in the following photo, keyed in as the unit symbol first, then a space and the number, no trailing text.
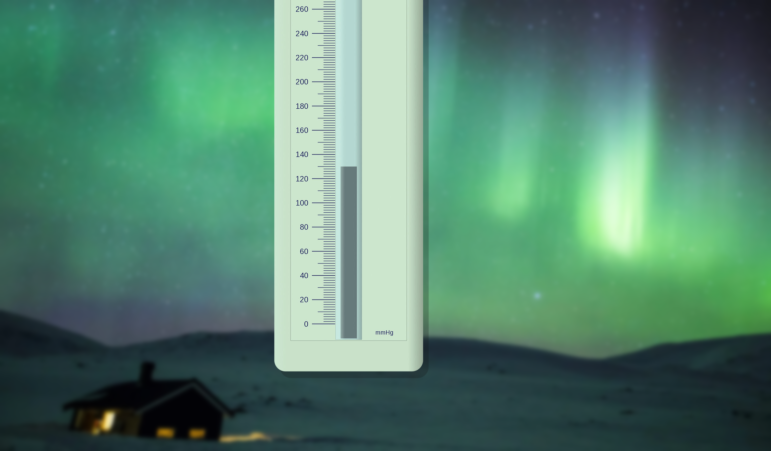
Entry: mmHg 130
